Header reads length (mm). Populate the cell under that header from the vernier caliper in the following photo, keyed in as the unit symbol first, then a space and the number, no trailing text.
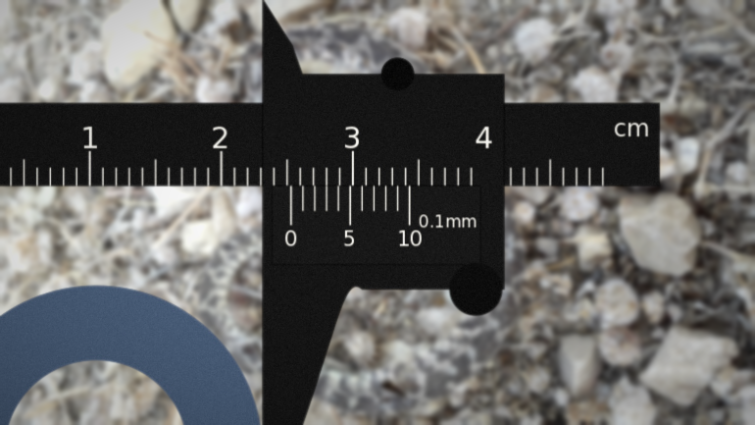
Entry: mm 25.3
